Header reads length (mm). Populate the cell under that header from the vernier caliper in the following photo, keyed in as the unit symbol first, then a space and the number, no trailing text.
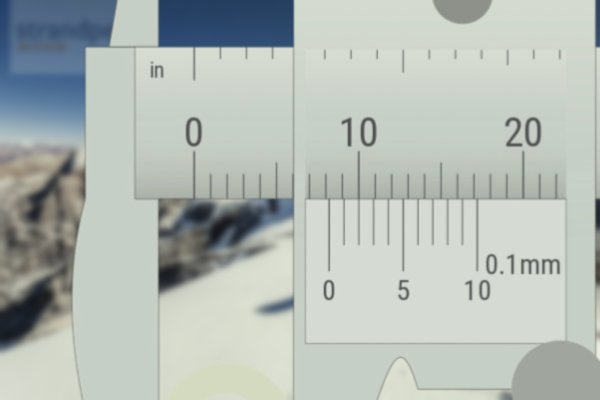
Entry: mm 8.2
